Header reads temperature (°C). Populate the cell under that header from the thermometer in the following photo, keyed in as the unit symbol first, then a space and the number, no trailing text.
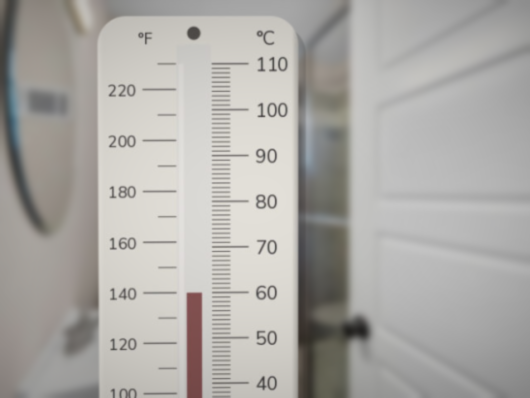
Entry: °C 60
